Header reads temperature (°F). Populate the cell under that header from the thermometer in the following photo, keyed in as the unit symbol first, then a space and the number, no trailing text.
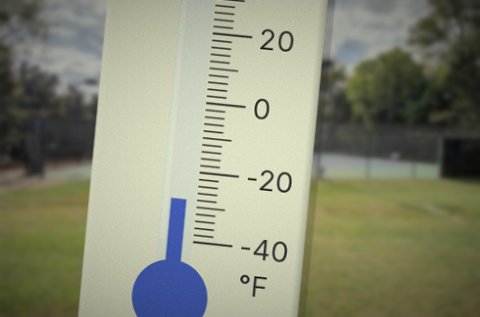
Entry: °F -28
